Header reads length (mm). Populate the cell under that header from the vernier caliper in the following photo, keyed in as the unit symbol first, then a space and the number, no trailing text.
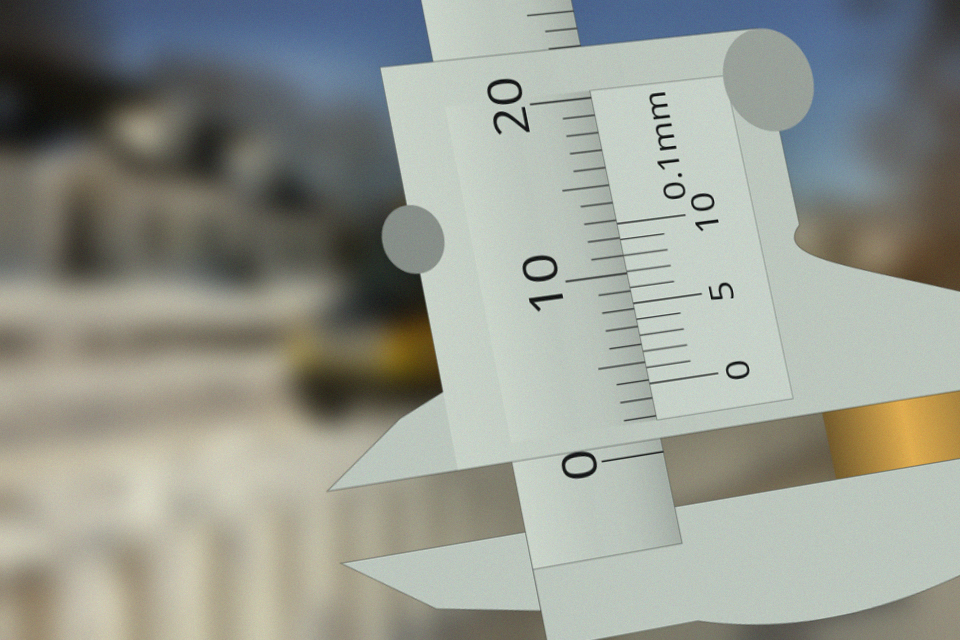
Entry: mm 3.8
